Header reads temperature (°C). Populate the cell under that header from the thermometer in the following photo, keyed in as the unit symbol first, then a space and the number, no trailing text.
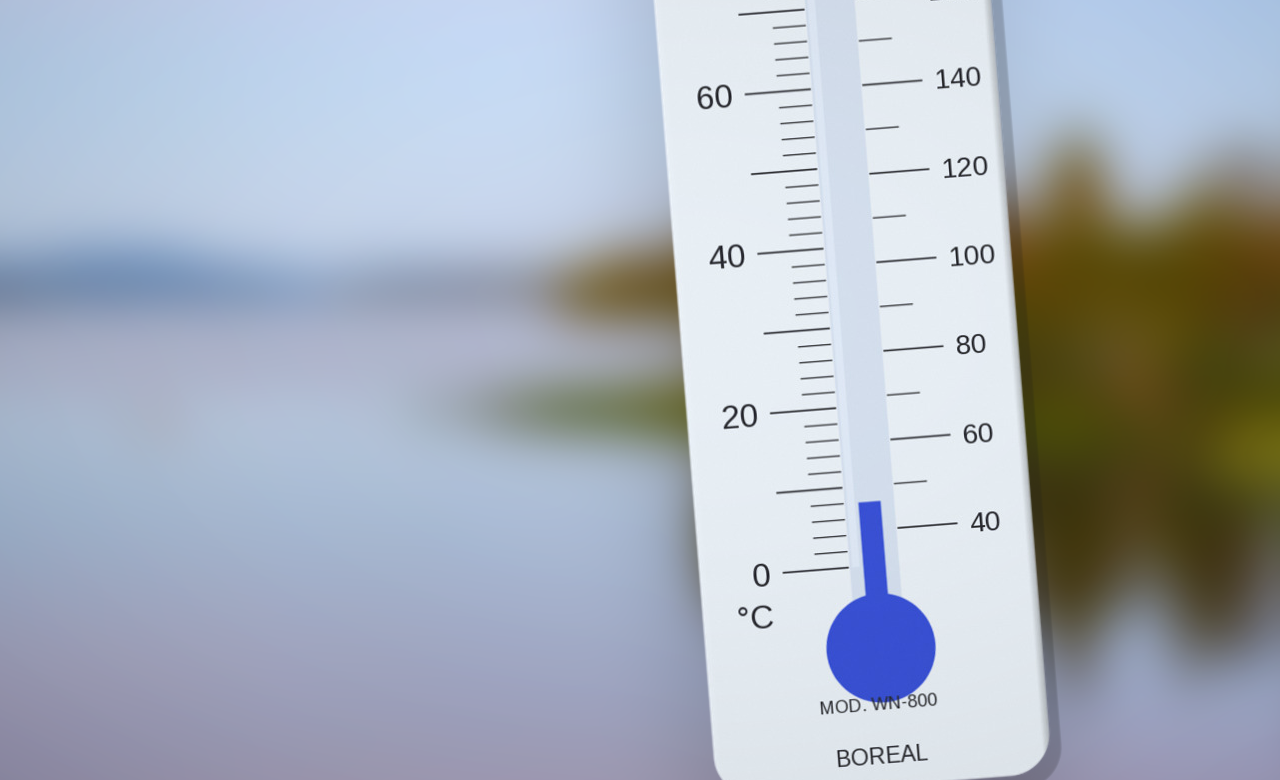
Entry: °C 8
